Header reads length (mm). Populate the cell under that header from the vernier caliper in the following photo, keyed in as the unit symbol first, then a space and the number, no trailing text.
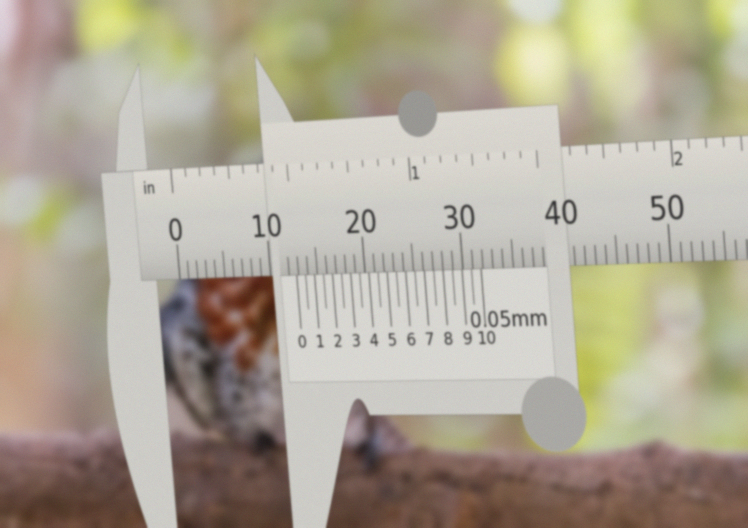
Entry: mm 12.8
